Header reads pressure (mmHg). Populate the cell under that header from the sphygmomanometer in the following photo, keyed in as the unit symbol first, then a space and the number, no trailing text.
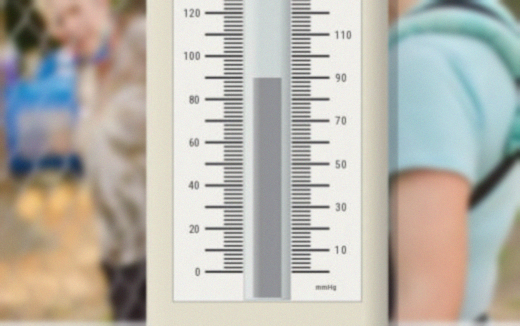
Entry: mmHg 90
